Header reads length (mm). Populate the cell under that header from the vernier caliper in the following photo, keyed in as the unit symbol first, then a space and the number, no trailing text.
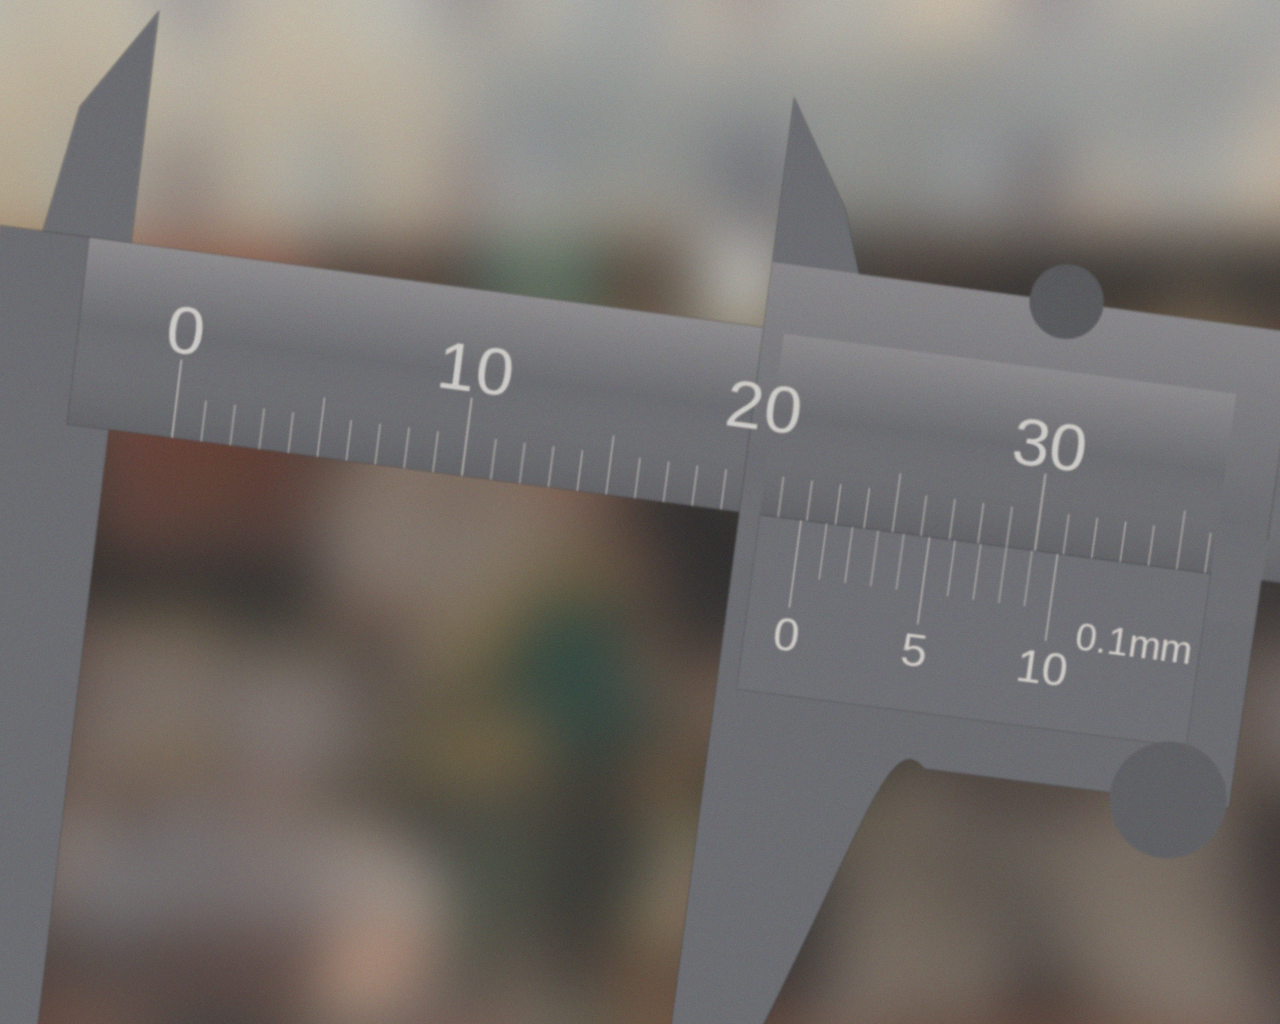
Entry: mm 21.8
